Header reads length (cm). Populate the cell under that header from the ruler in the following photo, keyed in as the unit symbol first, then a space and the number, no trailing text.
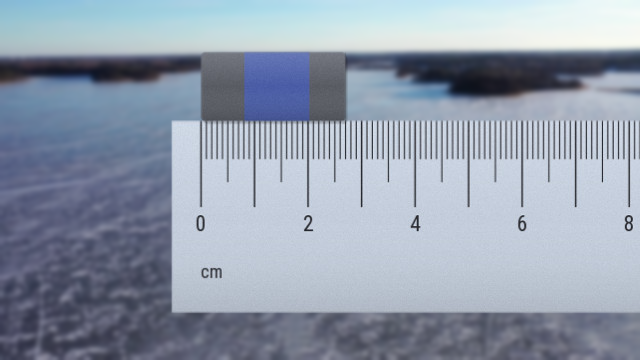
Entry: cm 2.7
